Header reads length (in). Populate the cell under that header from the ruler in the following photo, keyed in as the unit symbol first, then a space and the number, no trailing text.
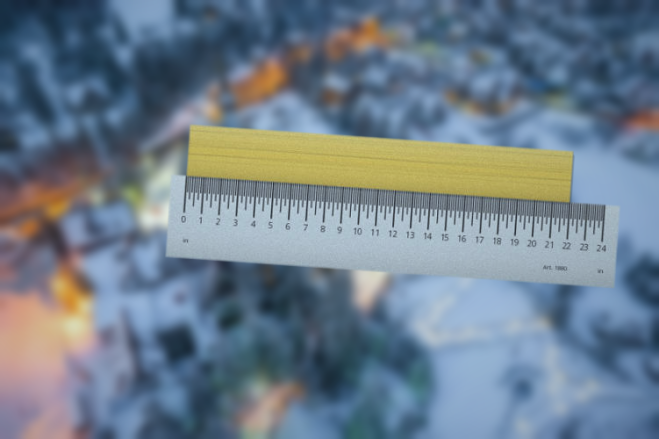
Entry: in 22
